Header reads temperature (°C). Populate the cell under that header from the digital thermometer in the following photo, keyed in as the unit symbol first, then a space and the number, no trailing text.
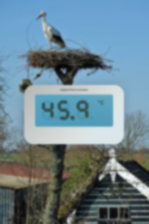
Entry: °C 45.9
